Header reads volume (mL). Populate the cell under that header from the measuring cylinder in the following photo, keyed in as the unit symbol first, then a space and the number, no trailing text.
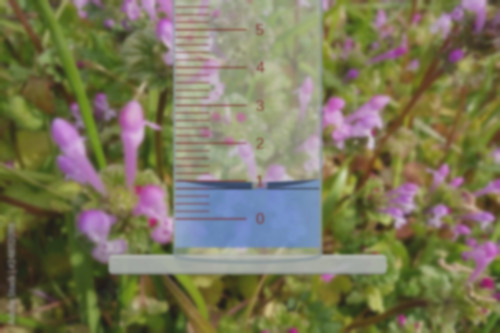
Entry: mL 0.8
